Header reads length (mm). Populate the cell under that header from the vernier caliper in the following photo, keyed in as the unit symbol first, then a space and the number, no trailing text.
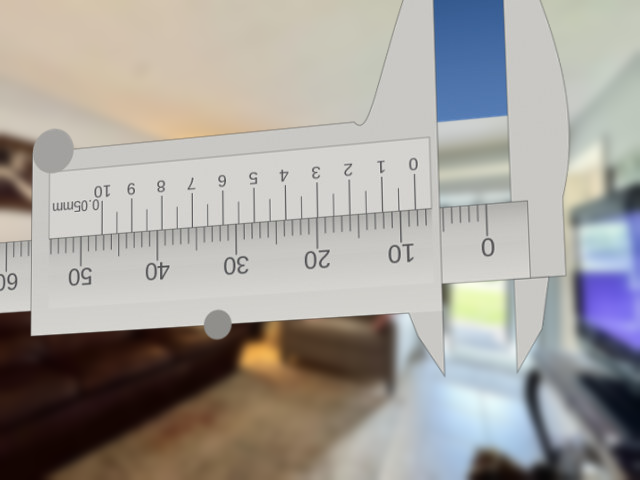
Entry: mm 8.2
